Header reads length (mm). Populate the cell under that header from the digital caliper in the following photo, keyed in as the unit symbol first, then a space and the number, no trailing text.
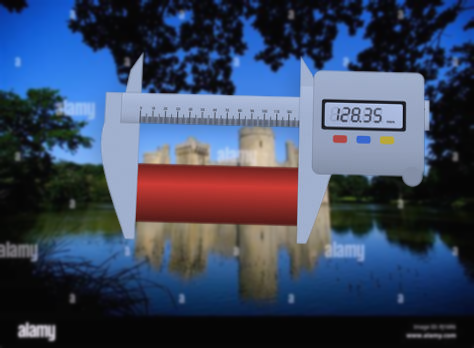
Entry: mm 128.35
